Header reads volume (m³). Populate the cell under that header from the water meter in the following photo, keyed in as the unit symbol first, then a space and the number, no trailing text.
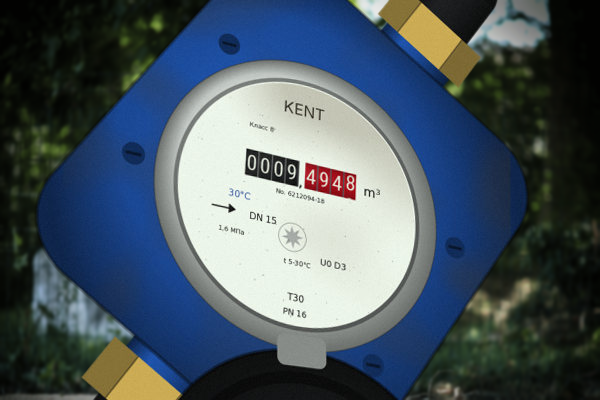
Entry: m³ 9.4948
